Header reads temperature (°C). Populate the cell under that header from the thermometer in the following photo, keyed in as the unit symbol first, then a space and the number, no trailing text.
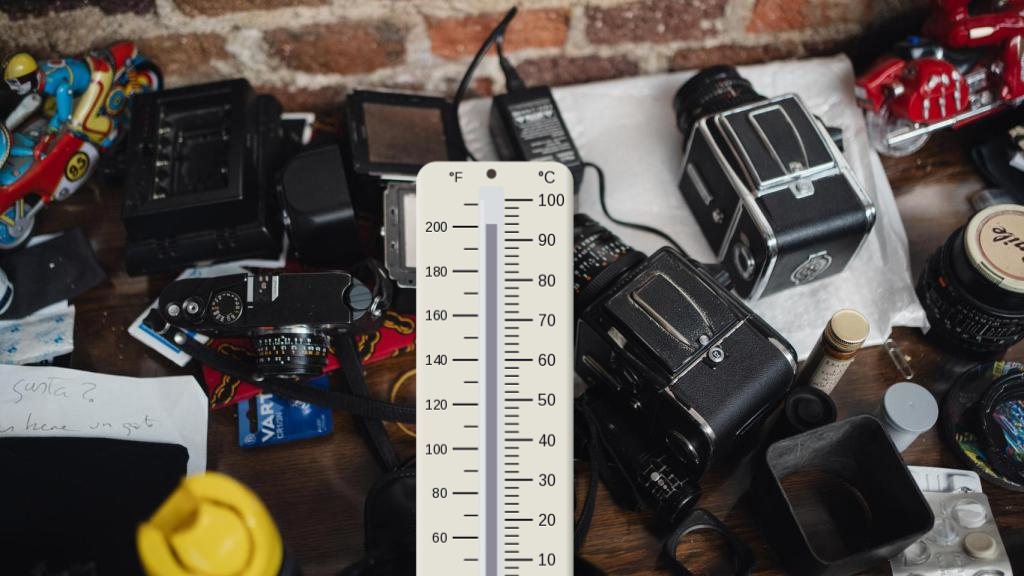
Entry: °C 94
